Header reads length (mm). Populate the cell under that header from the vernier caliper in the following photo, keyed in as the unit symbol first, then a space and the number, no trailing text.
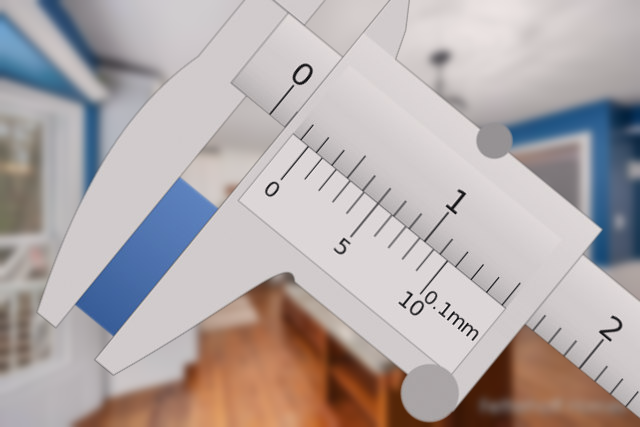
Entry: mm 2.5
